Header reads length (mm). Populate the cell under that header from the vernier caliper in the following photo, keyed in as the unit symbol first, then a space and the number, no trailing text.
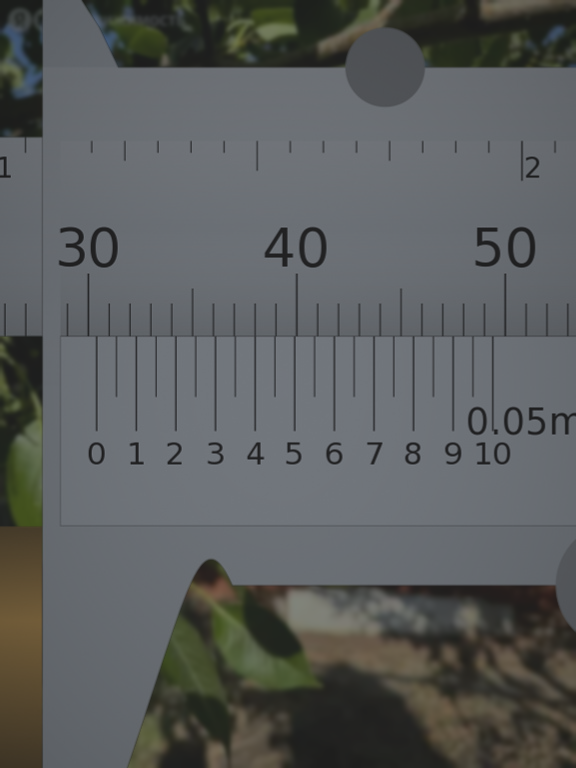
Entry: mm 30.4
